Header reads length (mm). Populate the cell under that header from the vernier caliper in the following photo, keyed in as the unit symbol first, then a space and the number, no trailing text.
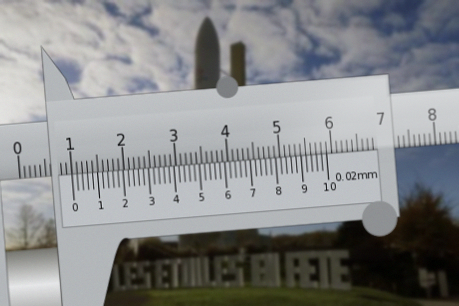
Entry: mm 10.0
